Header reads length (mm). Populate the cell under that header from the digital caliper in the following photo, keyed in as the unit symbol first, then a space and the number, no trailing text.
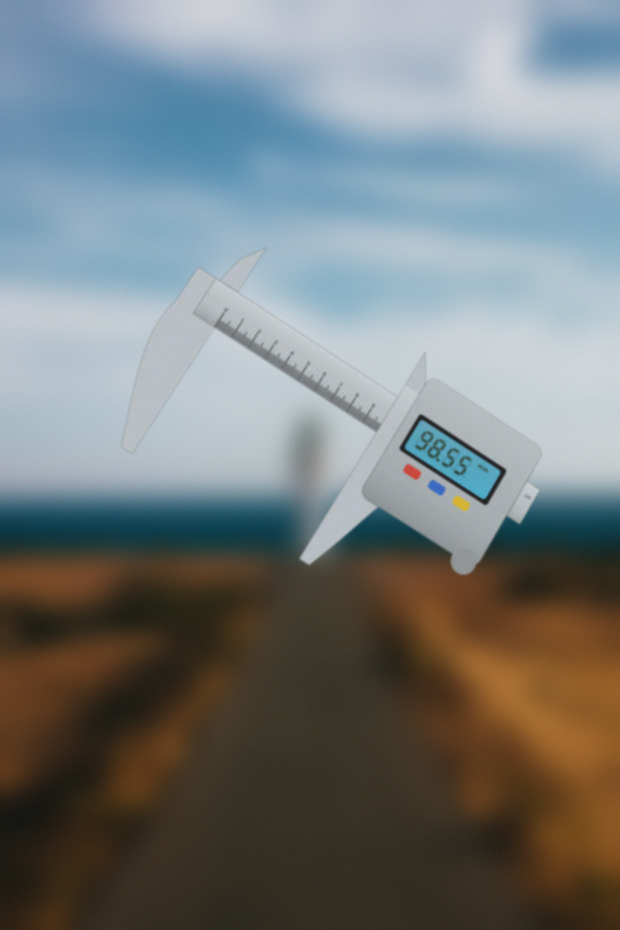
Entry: mm 98.55
